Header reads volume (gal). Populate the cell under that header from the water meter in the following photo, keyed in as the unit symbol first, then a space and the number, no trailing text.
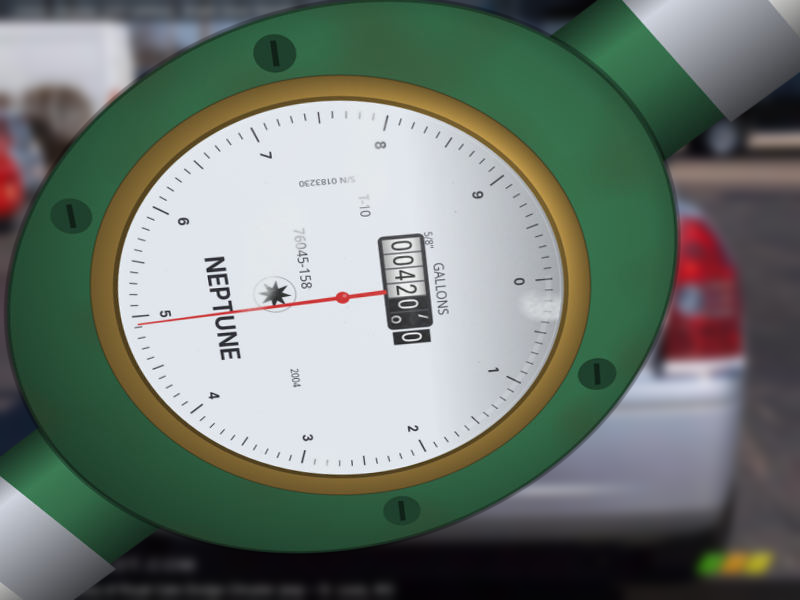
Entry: gal 42074.9
